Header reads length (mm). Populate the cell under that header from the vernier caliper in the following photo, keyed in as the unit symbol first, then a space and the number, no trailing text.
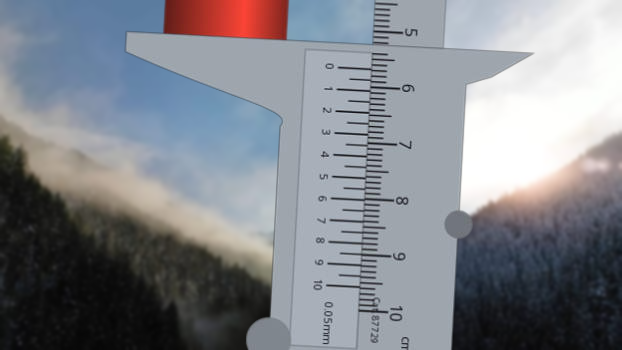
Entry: mm 56.8
